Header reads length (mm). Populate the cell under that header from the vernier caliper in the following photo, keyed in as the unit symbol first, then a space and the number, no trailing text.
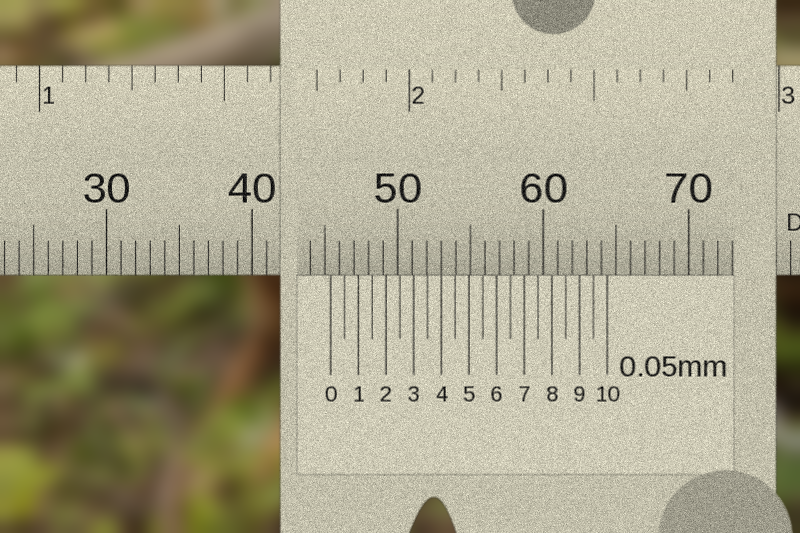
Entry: mm 45.4
